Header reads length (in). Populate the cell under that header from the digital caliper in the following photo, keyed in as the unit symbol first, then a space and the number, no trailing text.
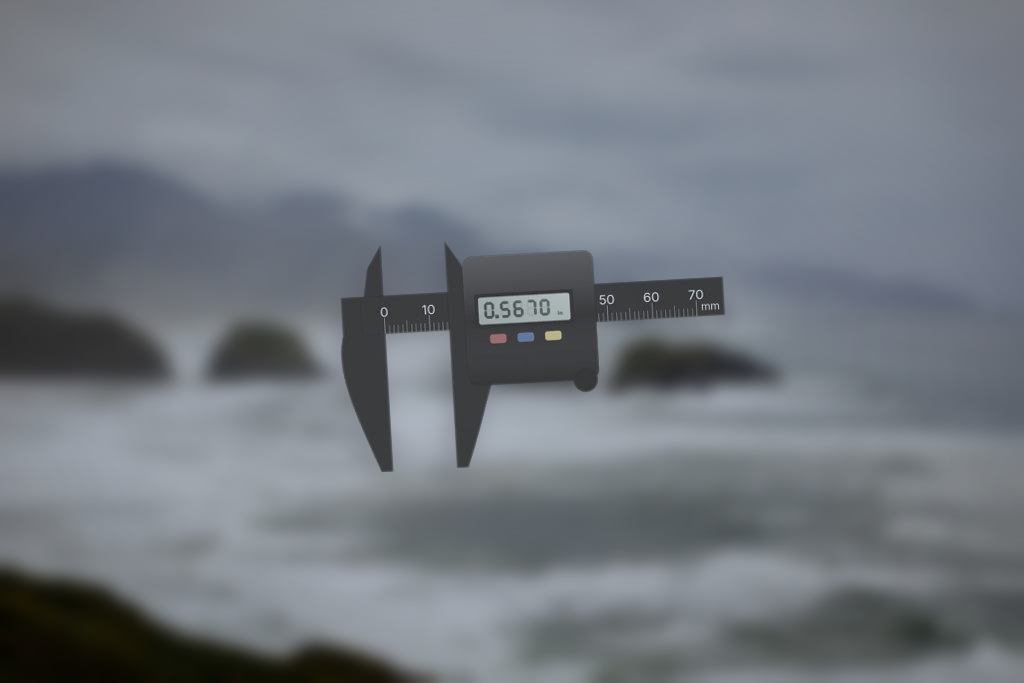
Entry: in 0.5670
